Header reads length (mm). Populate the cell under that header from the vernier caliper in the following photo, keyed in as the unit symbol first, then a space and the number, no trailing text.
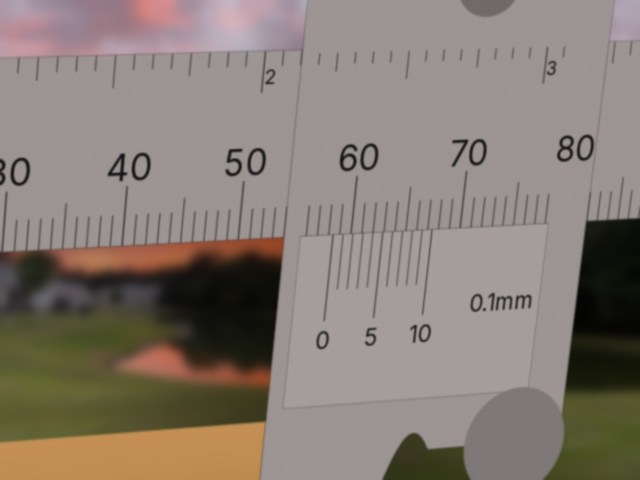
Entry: mm 58.4
